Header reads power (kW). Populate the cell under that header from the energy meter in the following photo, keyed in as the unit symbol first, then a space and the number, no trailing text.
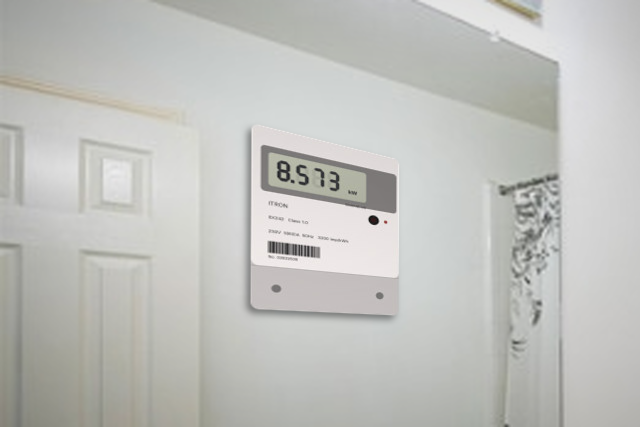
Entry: kW 8.573
